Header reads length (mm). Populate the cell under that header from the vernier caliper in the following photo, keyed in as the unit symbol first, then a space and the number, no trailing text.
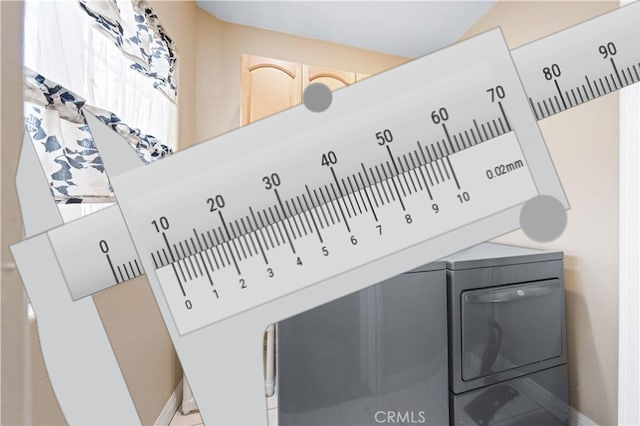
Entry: mm 9.6
